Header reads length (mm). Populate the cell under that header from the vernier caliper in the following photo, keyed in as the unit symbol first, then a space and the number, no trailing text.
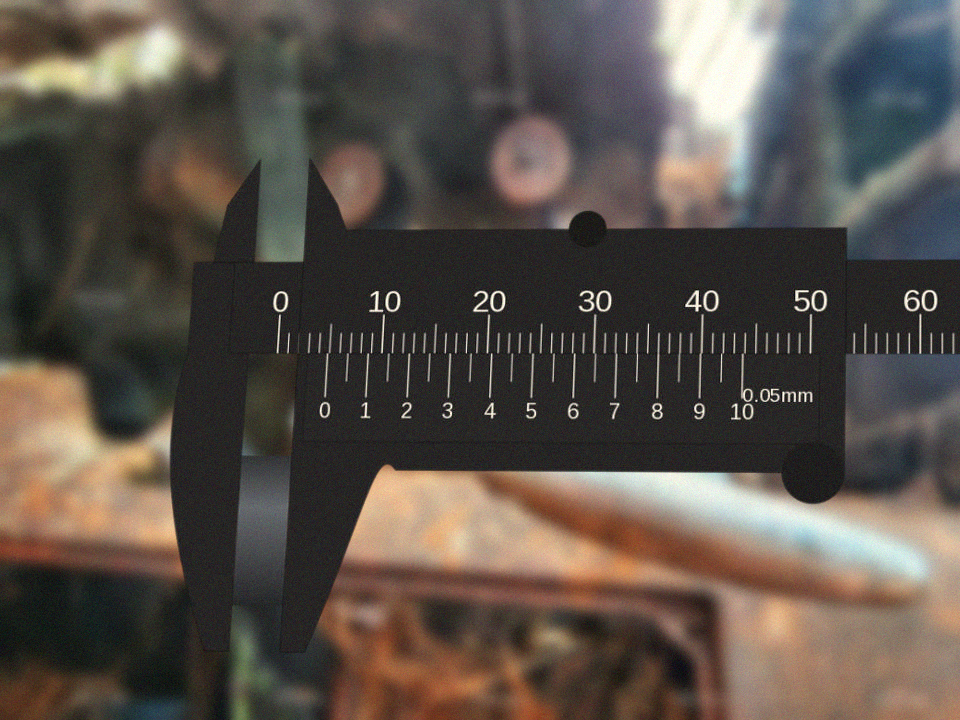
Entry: mm 4.8
